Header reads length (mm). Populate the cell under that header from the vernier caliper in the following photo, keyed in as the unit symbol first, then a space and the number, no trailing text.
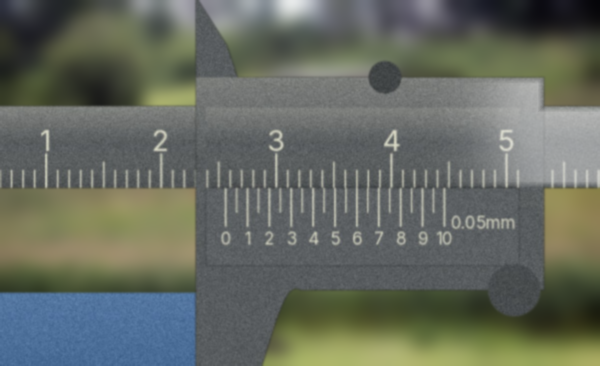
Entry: mm 25.6
